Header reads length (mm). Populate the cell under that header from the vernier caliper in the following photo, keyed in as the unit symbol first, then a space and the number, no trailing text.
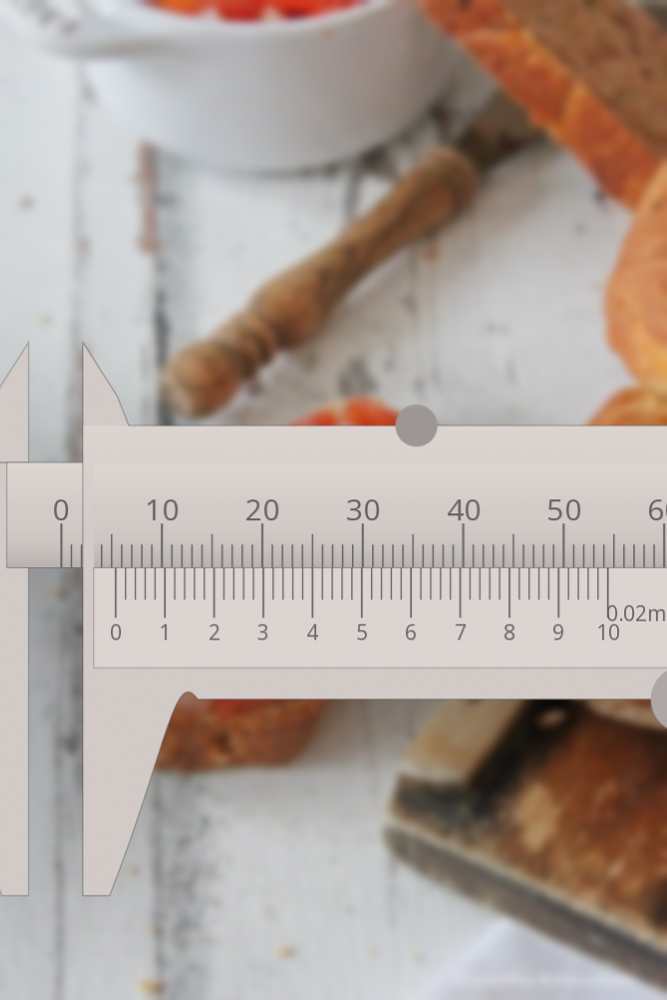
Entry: mm 5.4
